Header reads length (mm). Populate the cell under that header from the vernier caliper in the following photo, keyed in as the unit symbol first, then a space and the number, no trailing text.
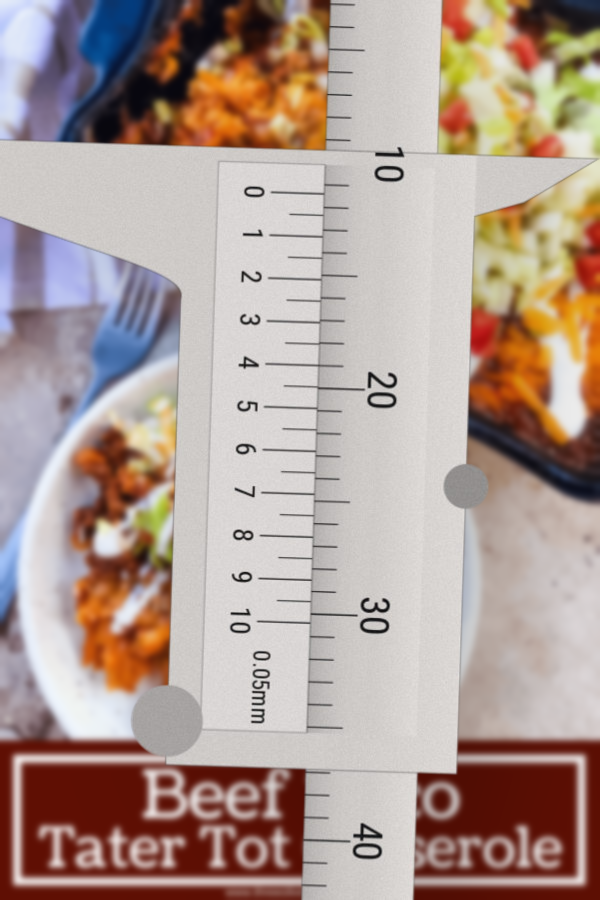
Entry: mm 11.4
